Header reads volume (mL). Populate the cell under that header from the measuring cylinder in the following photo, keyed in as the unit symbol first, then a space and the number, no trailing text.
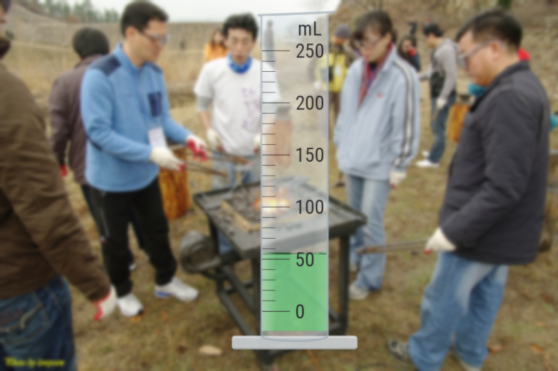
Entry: mL 55
